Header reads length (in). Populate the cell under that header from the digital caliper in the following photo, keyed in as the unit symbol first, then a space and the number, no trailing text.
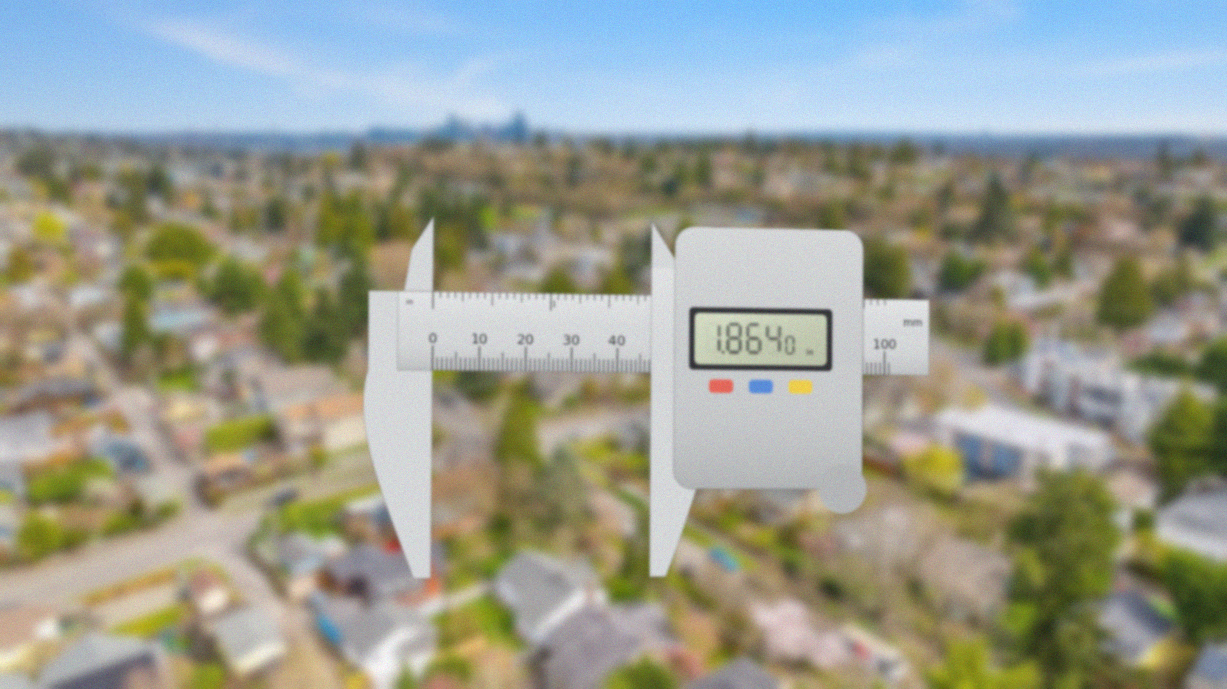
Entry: in 1.8640
